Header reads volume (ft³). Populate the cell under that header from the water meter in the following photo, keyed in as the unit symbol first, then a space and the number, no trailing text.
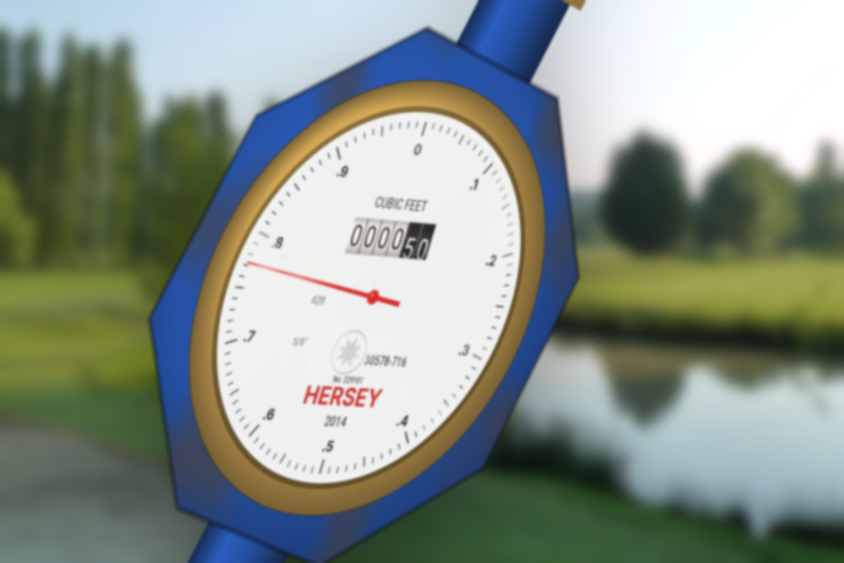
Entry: ft³ 49.77
